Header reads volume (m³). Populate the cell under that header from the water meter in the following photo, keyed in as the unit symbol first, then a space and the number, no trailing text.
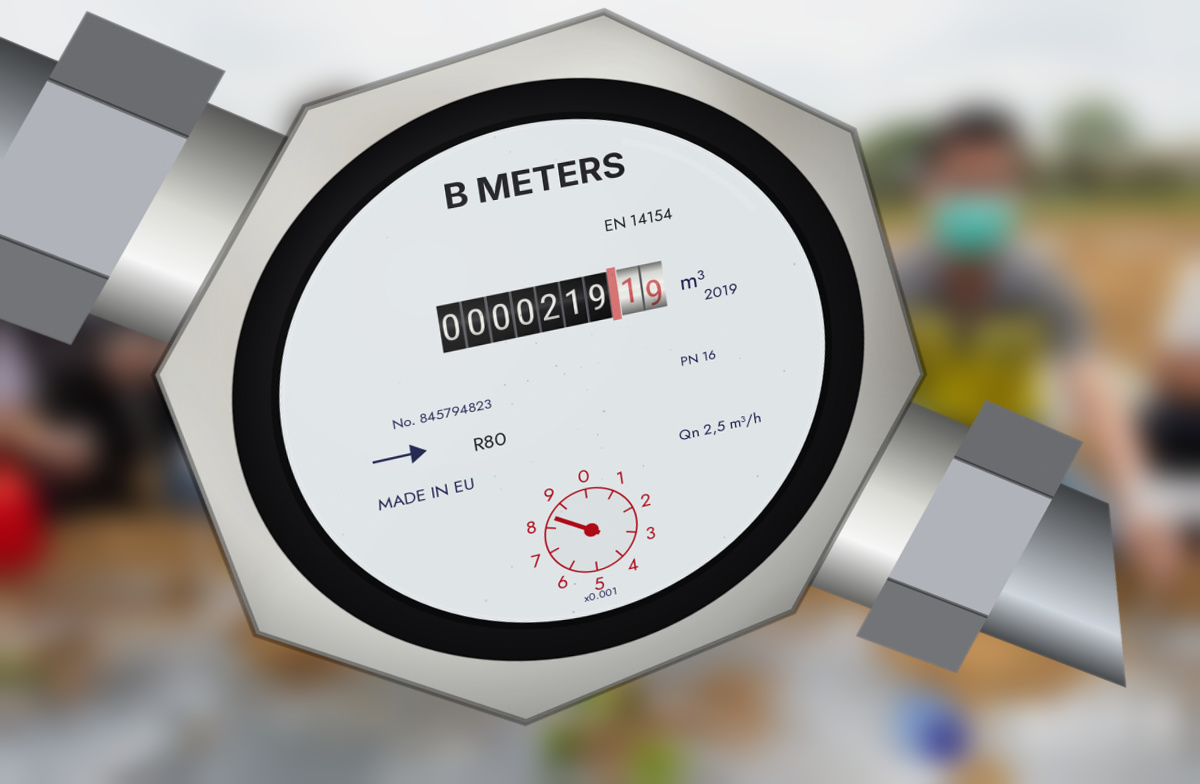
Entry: m³ 219.188
